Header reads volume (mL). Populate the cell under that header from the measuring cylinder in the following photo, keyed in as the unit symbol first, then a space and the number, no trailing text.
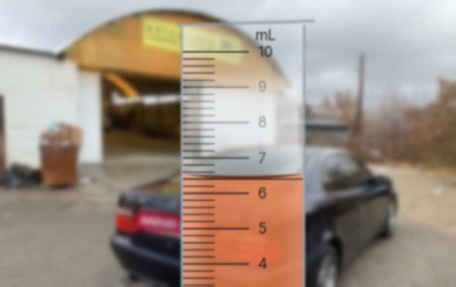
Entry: mL 6.4
